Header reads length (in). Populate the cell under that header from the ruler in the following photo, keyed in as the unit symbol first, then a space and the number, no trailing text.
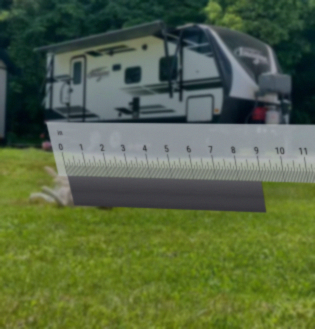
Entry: in 9
